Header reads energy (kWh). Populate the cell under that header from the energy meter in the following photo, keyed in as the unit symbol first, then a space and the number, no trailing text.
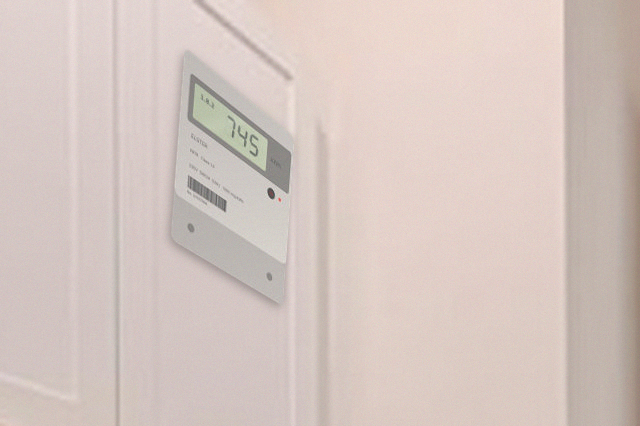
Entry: kWh 745
